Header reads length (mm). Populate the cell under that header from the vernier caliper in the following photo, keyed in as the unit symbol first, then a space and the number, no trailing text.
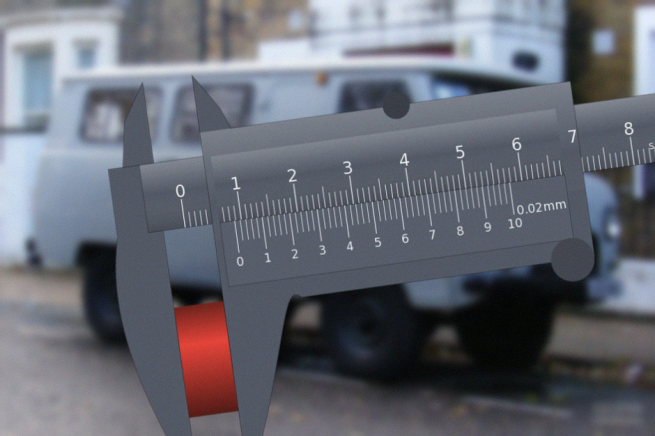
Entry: mm 8.8
